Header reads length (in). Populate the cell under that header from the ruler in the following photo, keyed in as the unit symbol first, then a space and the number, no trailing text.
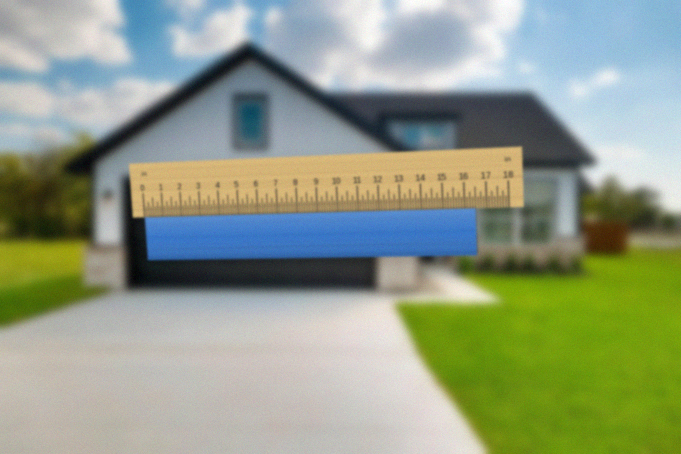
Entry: in 16.5
